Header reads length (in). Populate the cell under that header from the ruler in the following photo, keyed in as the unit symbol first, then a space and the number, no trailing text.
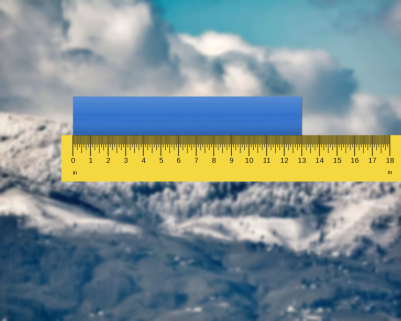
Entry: in 13
